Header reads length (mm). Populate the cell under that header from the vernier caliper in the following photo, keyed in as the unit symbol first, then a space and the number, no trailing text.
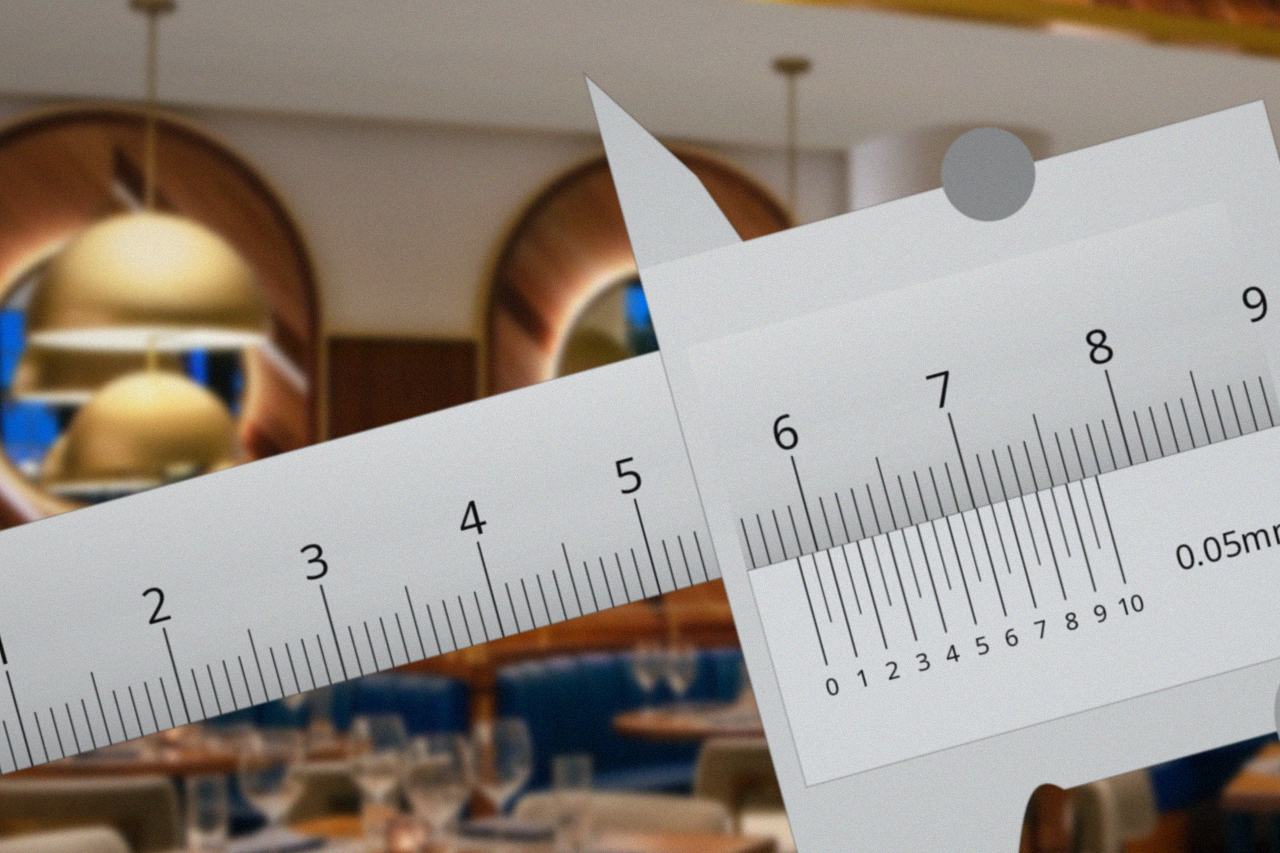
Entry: mm 58.7
